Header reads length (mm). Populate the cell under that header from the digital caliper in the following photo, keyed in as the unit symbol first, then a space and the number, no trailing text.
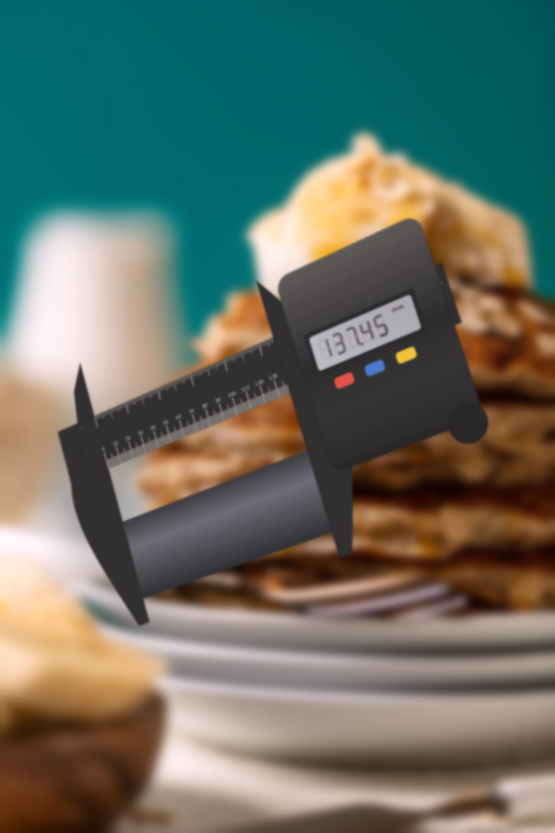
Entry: mm 137.45
